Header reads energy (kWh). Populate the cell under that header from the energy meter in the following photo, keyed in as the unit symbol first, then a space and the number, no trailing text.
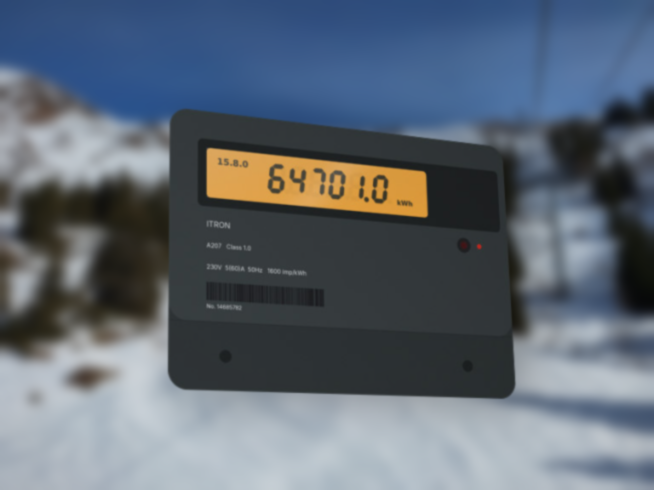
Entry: kWh 64701.0
